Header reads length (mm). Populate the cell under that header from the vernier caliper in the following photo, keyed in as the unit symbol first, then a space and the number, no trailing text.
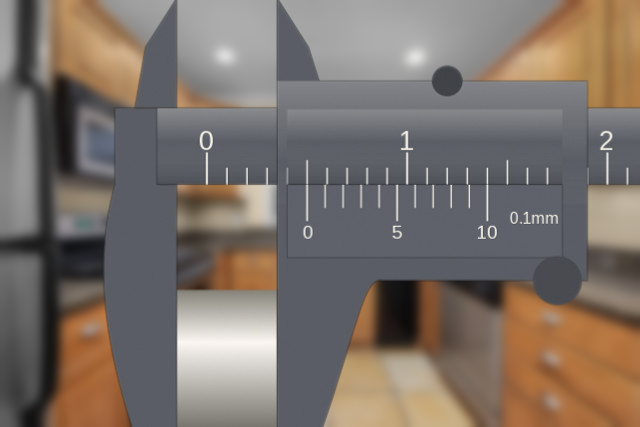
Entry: mm 5.0
